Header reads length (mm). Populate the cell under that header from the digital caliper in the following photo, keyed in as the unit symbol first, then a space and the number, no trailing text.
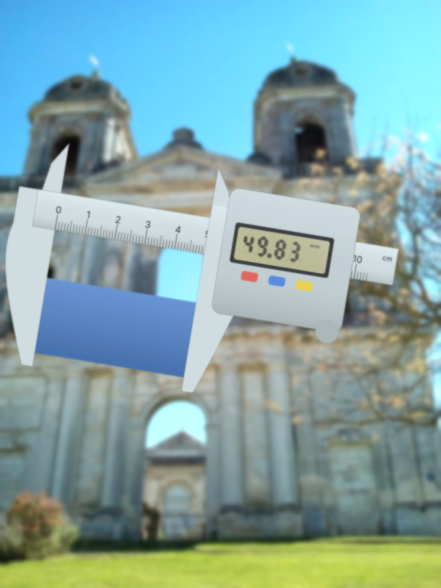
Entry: mm 49.83
